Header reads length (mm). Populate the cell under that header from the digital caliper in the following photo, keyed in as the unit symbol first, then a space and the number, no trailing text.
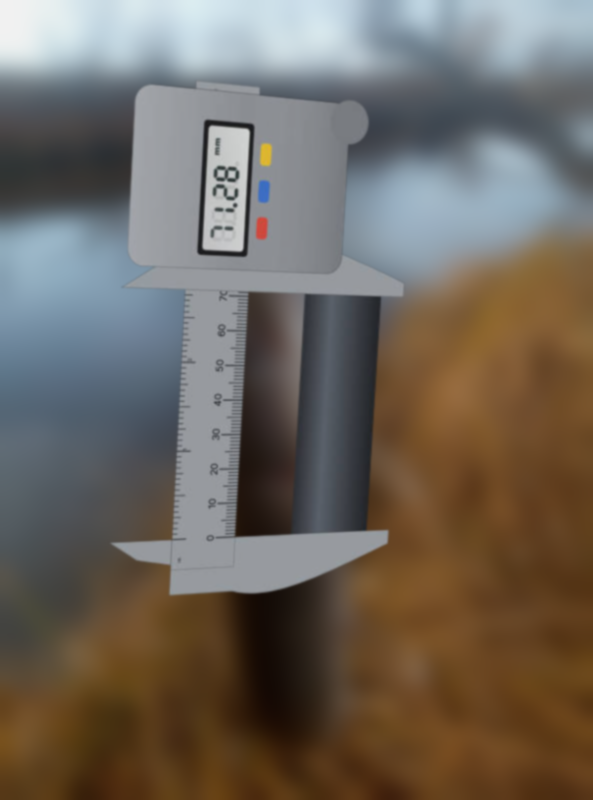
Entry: mm 71.28
